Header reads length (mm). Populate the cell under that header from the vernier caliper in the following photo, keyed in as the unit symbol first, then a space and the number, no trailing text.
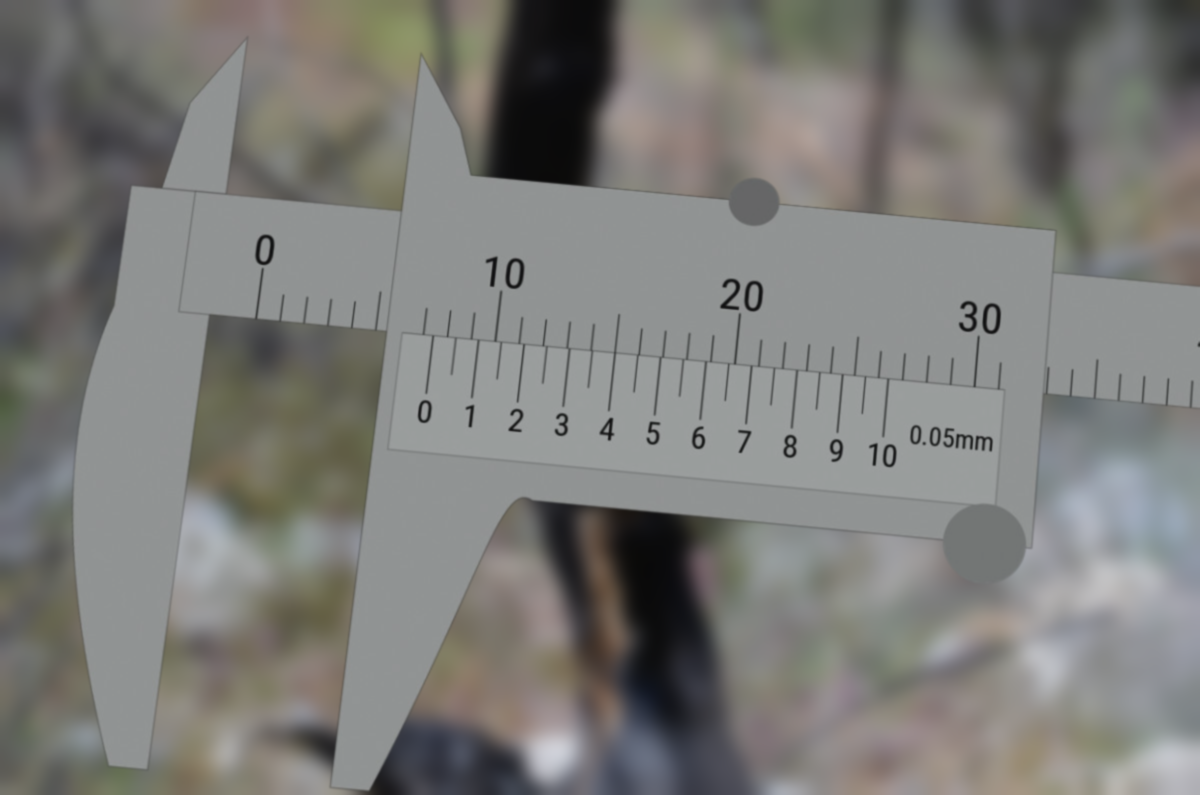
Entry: mm 7.4
